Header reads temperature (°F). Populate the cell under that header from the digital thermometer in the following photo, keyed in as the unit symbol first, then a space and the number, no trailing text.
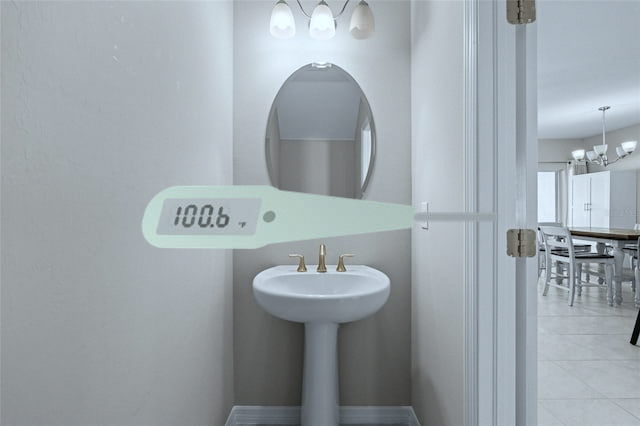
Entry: °F 100.6
